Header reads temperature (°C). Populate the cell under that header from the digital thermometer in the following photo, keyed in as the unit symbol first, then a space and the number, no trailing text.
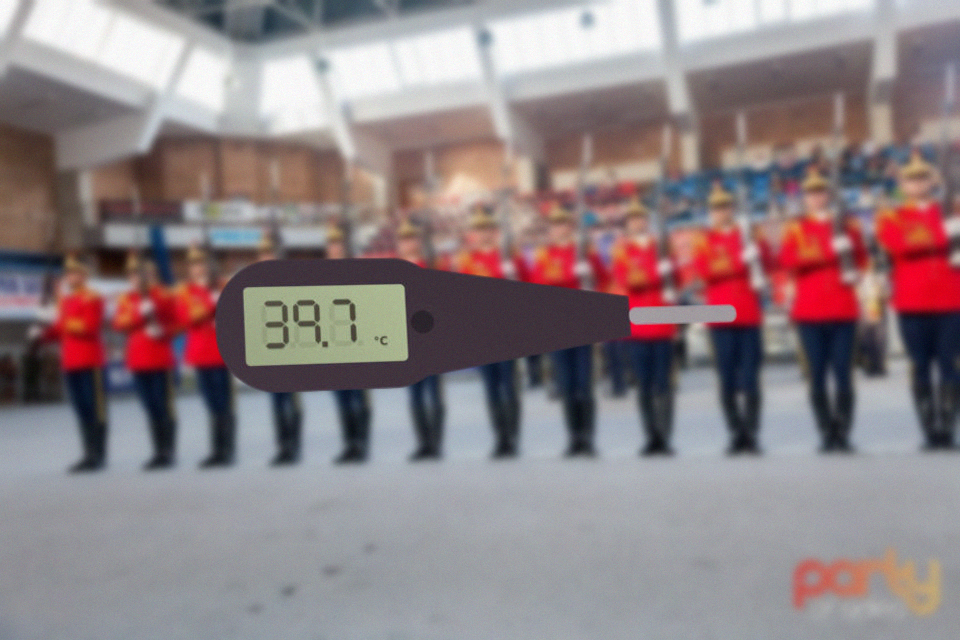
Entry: °C 39.7
